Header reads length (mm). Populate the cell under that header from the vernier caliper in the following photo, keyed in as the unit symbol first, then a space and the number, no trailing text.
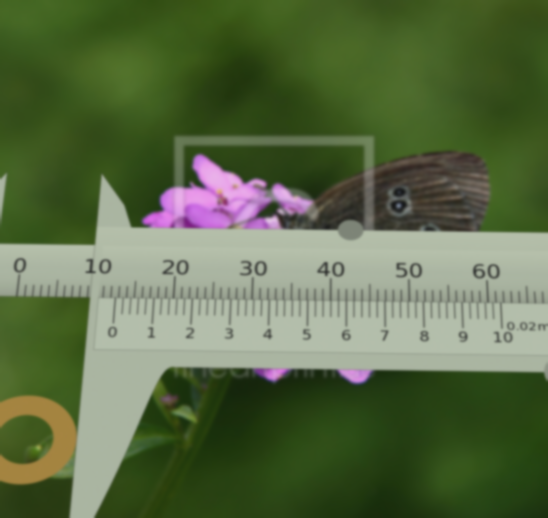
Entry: mm 12.6
